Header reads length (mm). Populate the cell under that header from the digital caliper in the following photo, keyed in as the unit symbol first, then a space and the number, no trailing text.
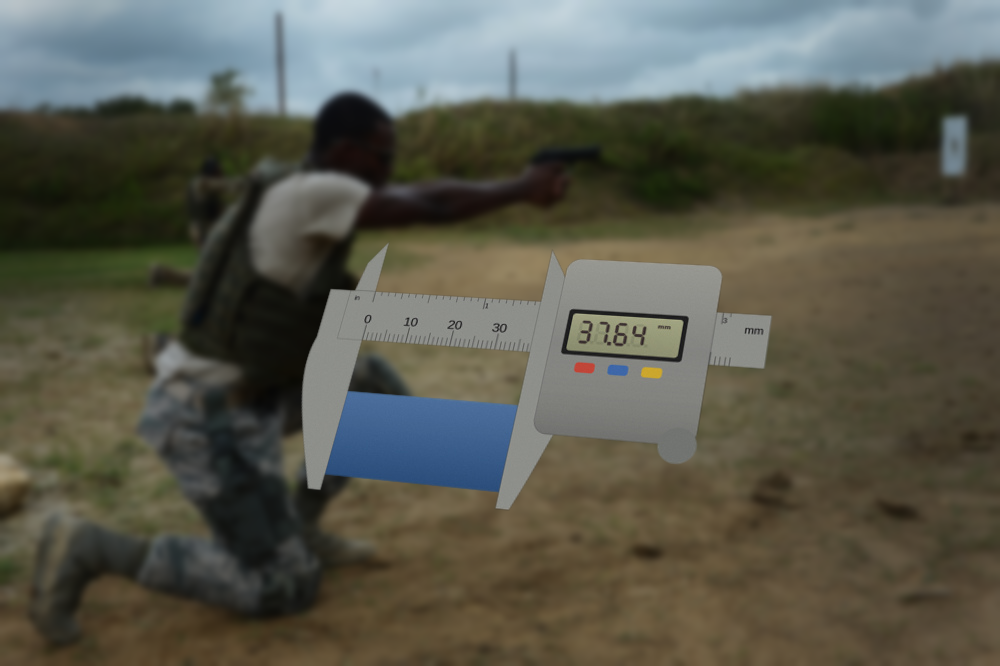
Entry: mm 37.64
